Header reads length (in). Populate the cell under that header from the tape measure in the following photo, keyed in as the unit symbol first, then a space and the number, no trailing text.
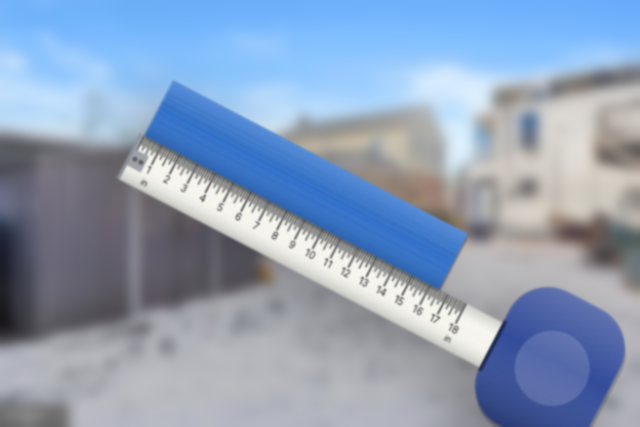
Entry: in 16.5
